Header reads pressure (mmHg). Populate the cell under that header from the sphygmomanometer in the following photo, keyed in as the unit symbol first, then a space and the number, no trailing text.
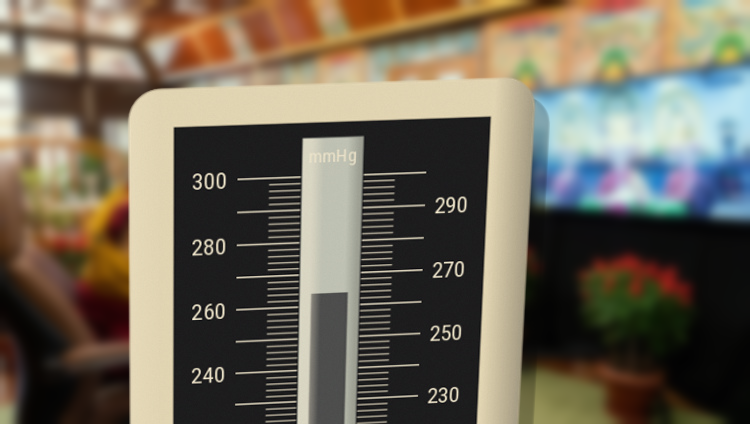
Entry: mmHg 264
